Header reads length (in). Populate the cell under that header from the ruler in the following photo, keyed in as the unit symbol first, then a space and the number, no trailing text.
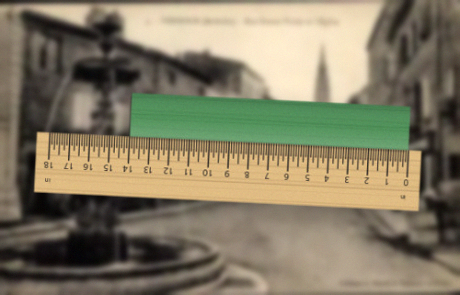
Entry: in 14
